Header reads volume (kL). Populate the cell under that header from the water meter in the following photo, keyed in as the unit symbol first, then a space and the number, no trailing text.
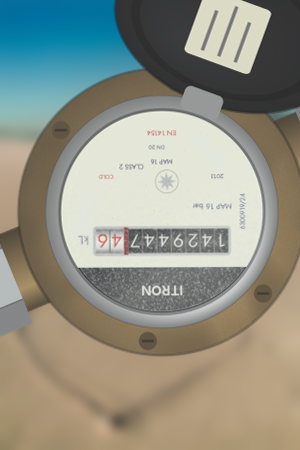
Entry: kL 1429447.46
